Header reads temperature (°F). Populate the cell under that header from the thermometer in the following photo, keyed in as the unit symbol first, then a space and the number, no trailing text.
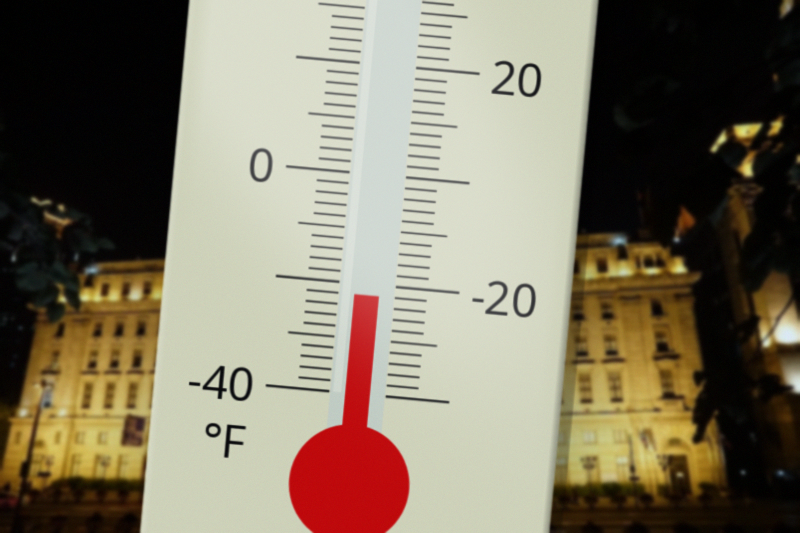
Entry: °F -22
